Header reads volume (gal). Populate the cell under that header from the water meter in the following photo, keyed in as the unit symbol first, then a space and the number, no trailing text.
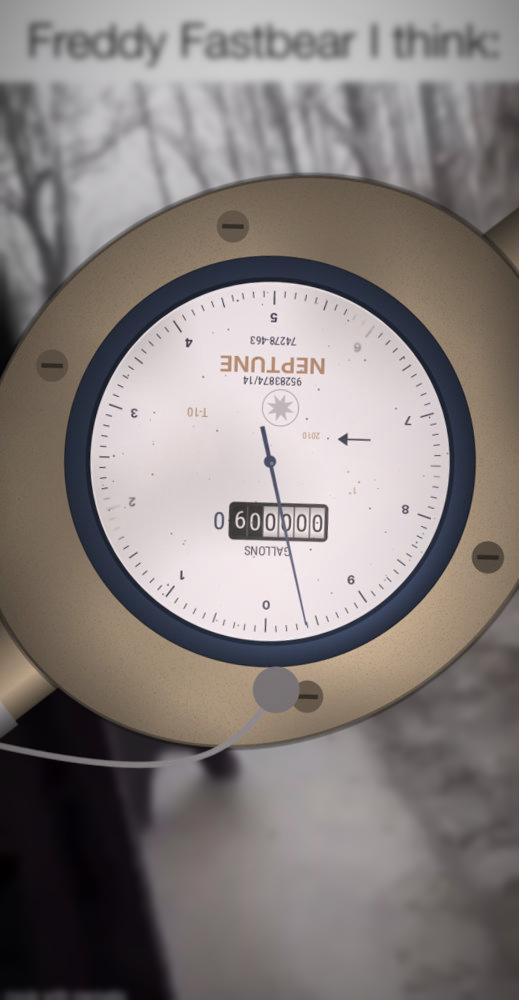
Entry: gal 89.6
